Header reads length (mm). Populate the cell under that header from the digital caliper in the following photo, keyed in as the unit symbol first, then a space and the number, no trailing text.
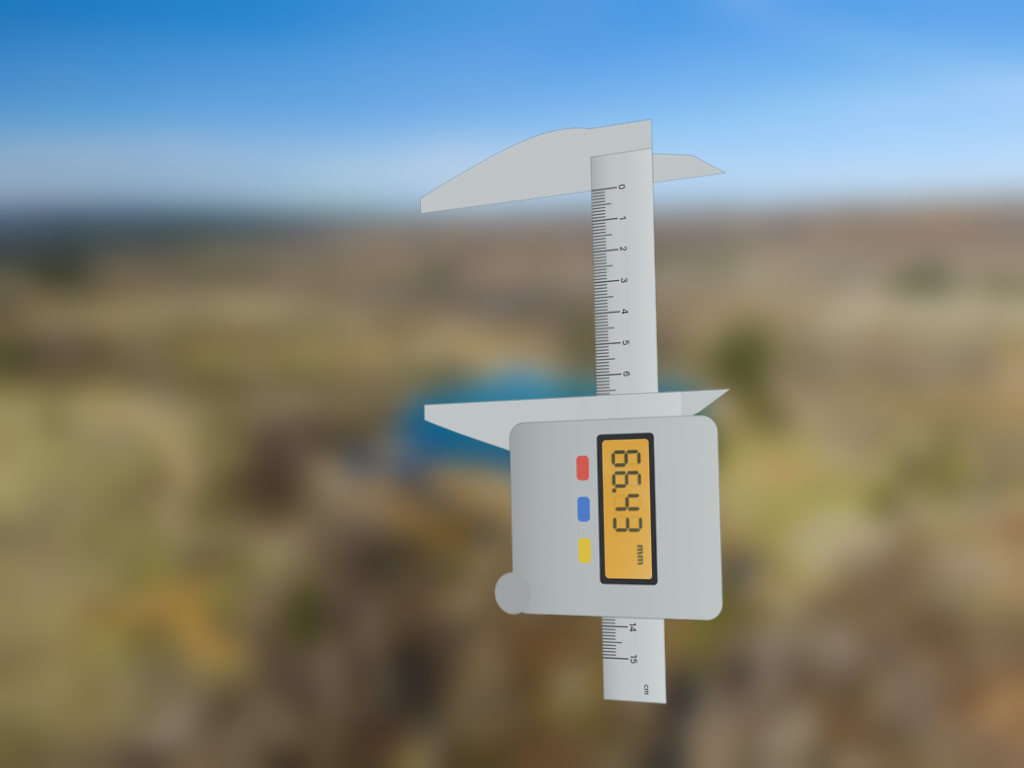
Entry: mm 66.43
